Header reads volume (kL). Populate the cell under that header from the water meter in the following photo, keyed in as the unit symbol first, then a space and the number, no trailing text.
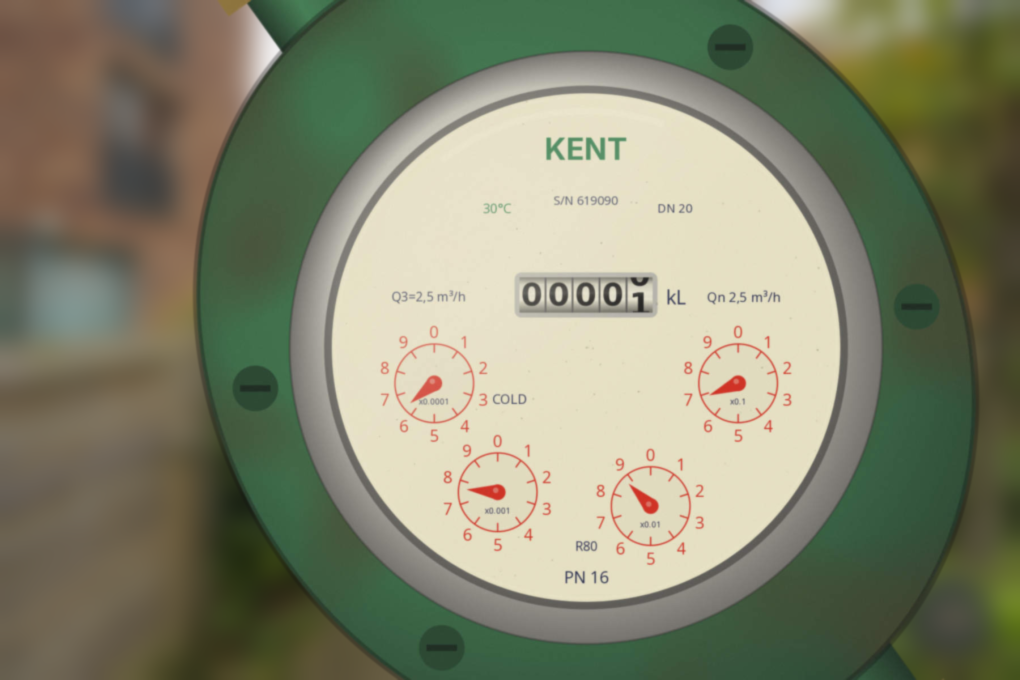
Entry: kL 0.6876
